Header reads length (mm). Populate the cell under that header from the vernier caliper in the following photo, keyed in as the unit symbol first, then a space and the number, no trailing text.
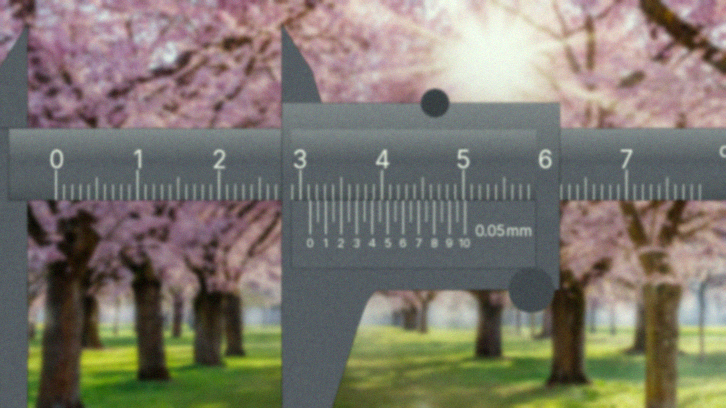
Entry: mm 31.2
